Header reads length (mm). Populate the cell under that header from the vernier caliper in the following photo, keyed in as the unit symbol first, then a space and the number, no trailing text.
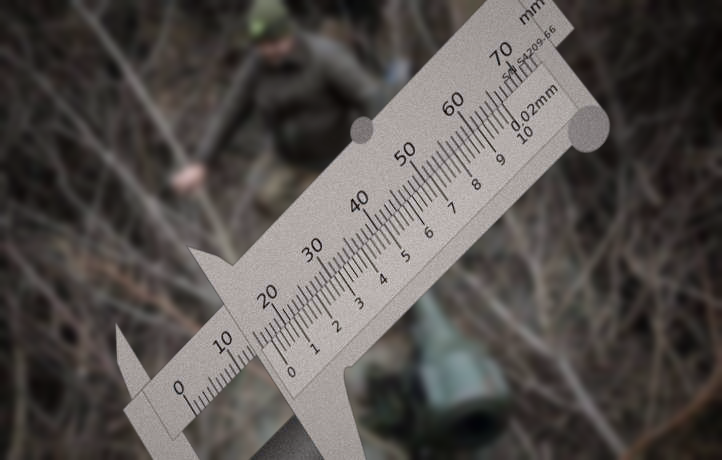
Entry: mm 16.8
